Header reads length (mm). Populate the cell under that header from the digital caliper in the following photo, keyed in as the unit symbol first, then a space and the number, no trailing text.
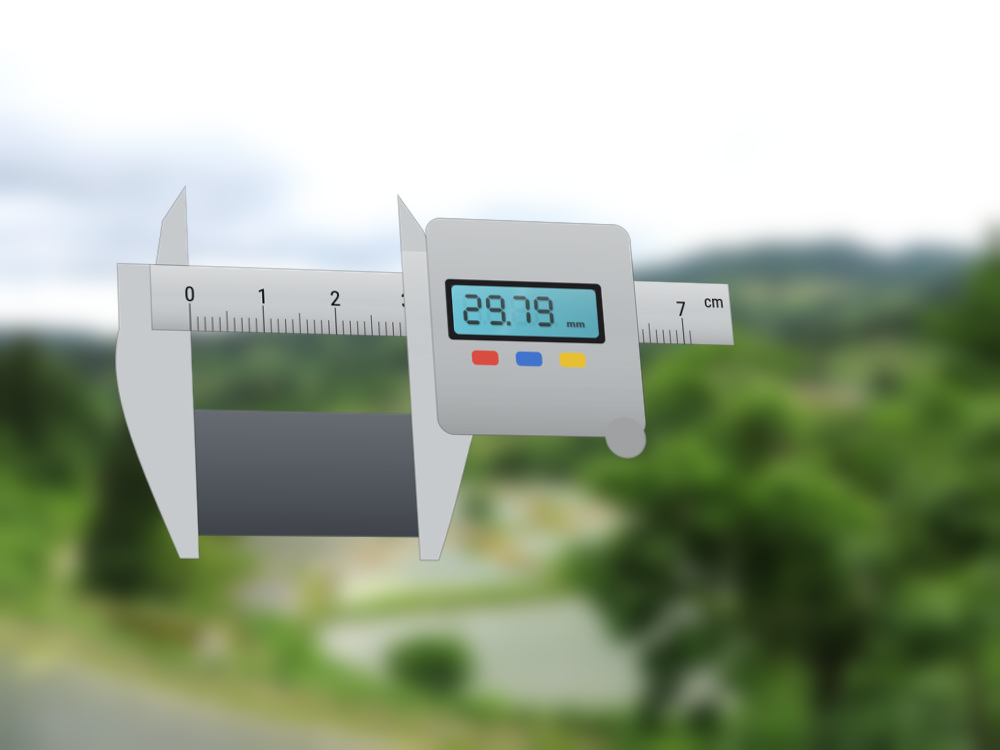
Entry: mm 29.79
